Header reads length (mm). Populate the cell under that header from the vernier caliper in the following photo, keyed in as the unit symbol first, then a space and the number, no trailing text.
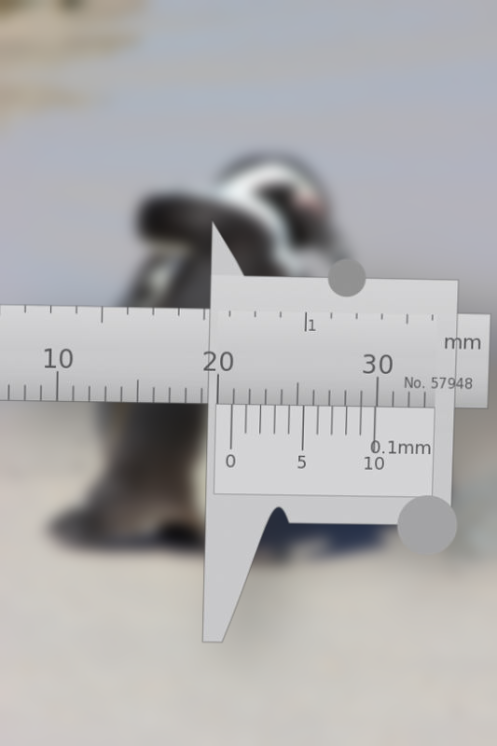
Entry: mm 20.9
